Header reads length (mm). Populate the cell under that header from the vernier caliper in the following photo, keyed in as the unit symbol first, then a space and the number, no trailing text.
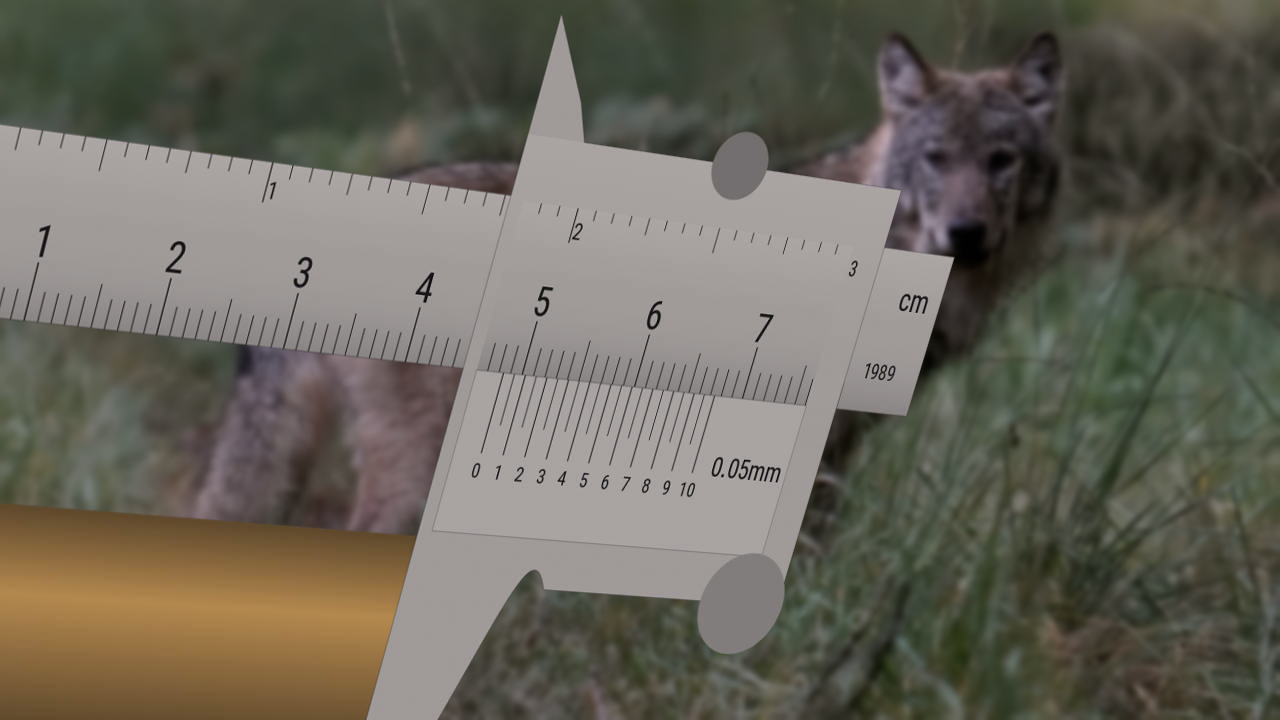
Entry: mm 48.4
